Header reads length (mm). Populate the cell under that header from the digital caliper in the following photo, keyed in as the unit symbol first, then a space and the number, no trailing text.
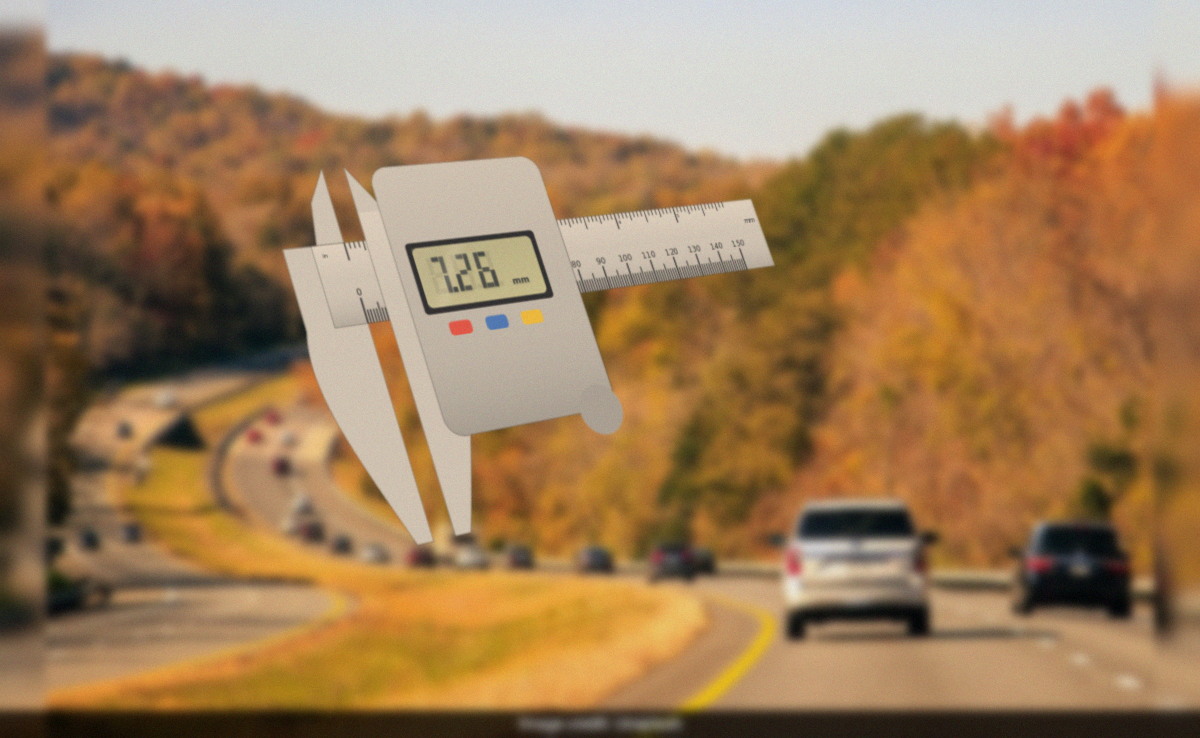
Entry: mm 7.26
